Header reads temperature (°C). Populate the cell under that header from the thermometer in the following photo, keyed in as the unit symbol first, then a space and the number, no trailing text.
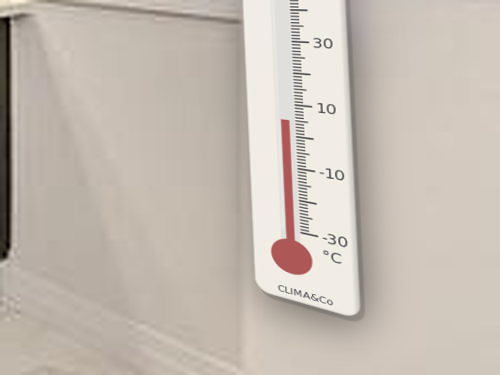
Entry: °C 5
